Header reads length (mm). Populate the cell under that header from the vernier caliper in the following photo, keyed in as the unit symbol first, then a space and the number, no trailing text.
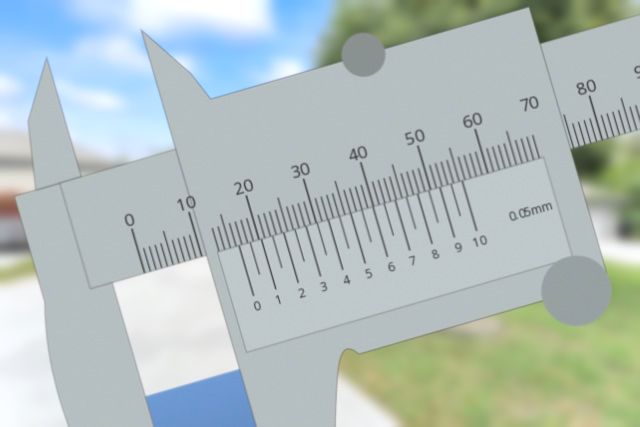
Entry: mm 16.5
